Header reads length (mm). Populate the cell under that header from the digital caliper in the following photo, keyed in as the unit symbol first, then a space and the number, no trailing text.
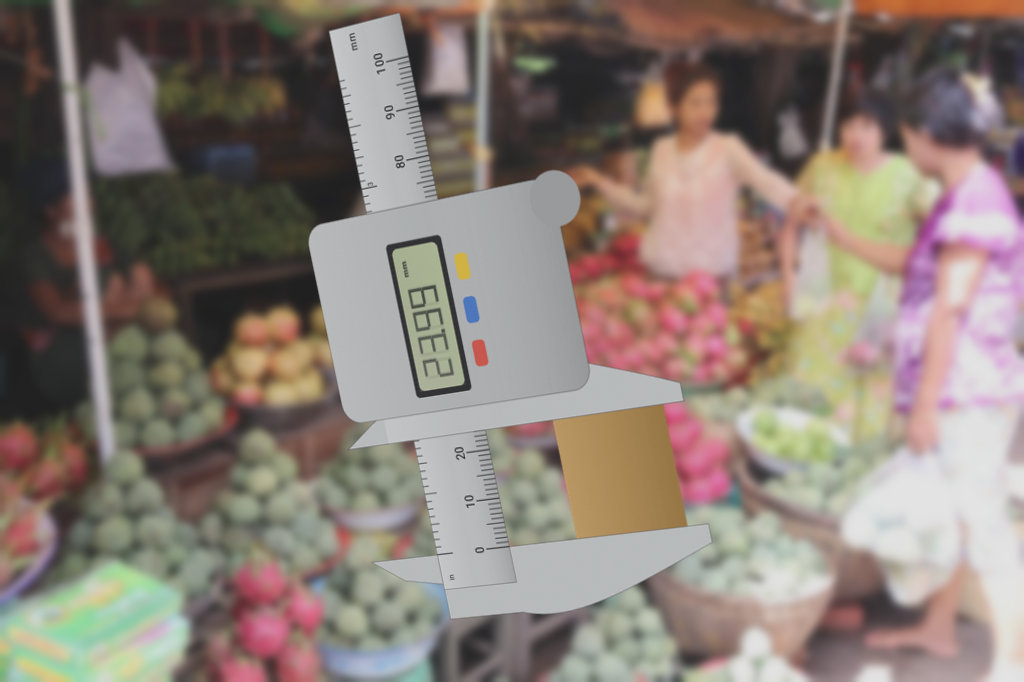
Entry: mm 23.99
